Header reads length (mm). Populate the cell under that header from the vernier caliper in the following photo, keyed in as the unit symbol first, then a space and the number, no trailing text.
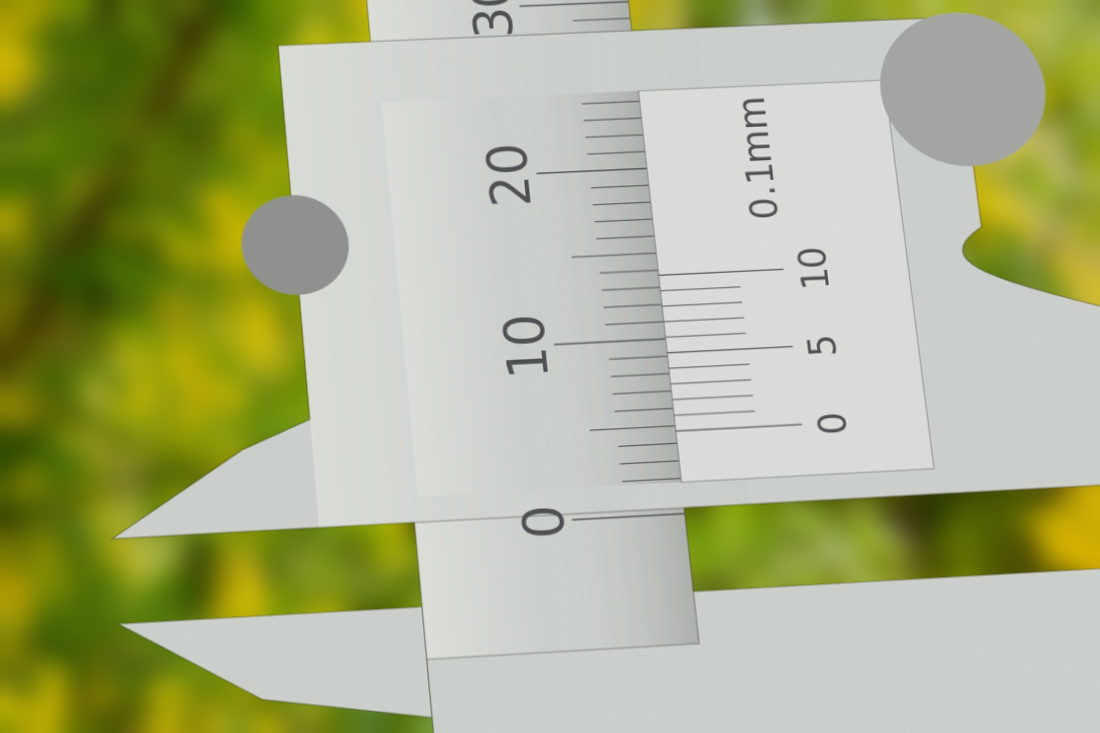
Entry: mm 4.7
